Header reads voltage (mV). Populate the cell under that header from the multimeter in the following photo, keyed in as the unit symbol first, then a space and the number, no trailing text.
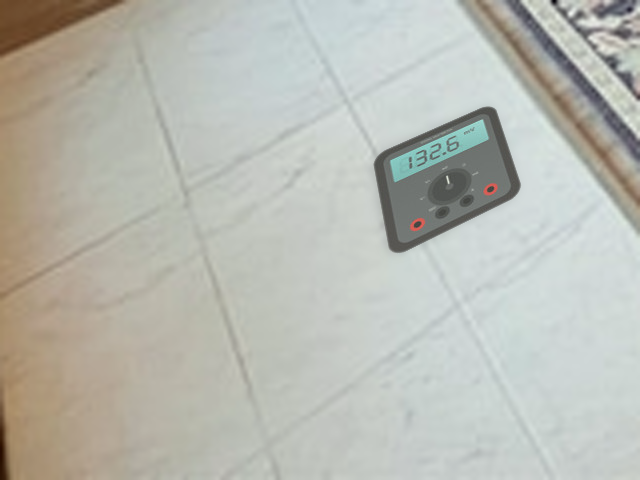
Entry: mV 132.6
